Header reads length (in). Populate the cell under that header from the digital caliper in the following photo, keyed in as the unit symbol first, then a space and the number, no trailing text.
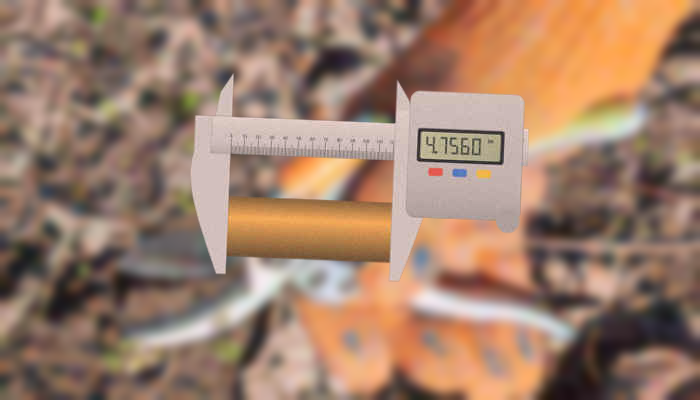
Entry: in 4.7560
